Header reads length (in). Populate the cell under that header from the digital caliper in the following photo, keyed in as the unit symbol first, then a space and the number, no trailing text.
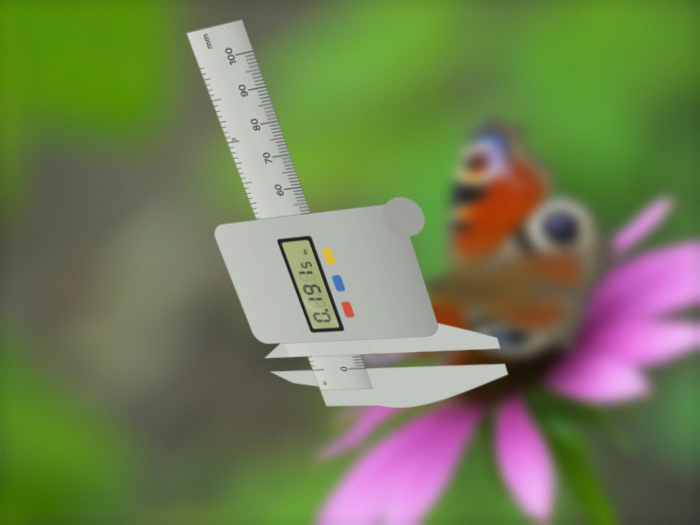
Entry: in 0.1915
